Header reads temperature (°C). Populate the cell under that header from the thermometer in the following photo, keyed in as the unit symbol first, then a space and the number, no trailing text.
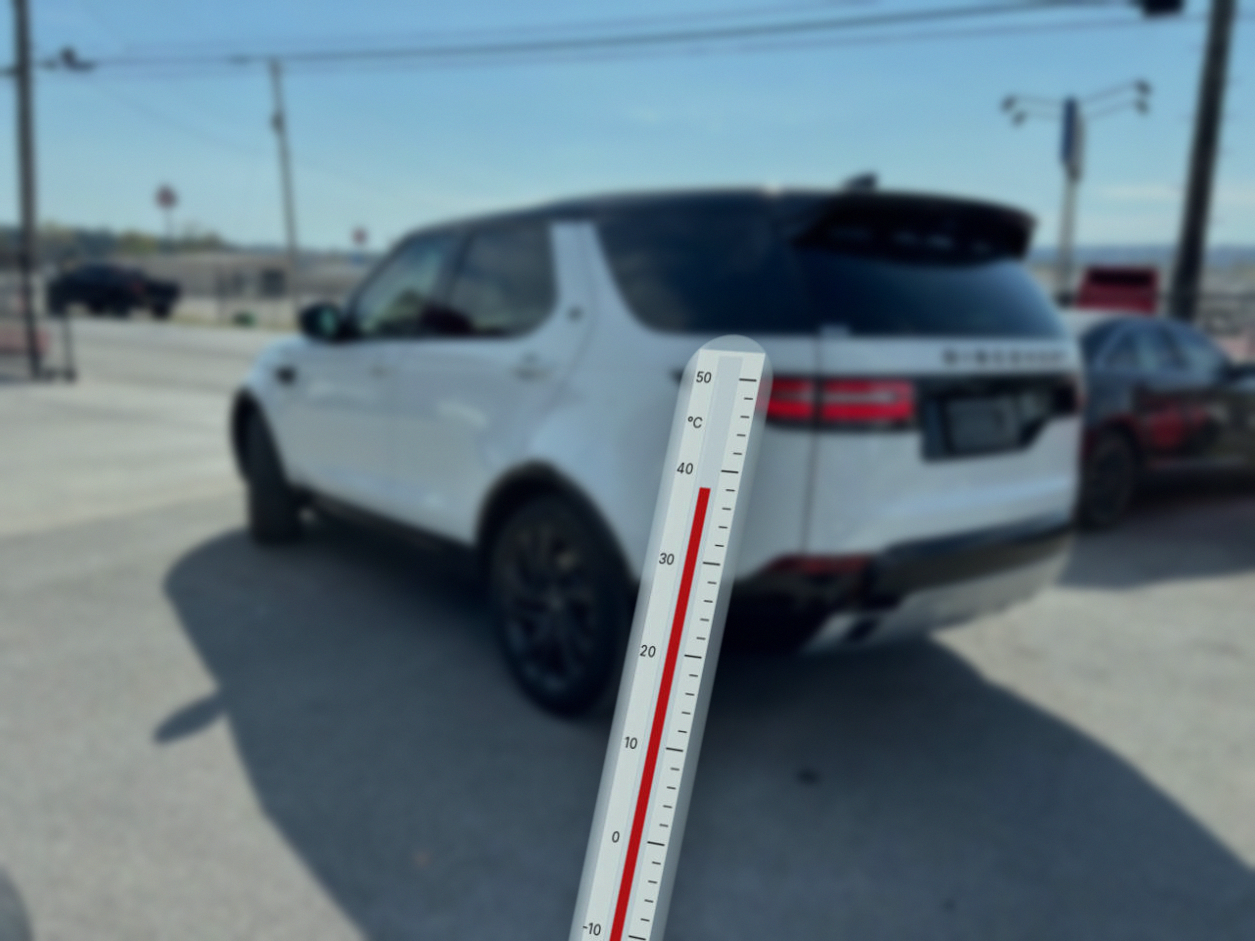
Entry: °C 38
